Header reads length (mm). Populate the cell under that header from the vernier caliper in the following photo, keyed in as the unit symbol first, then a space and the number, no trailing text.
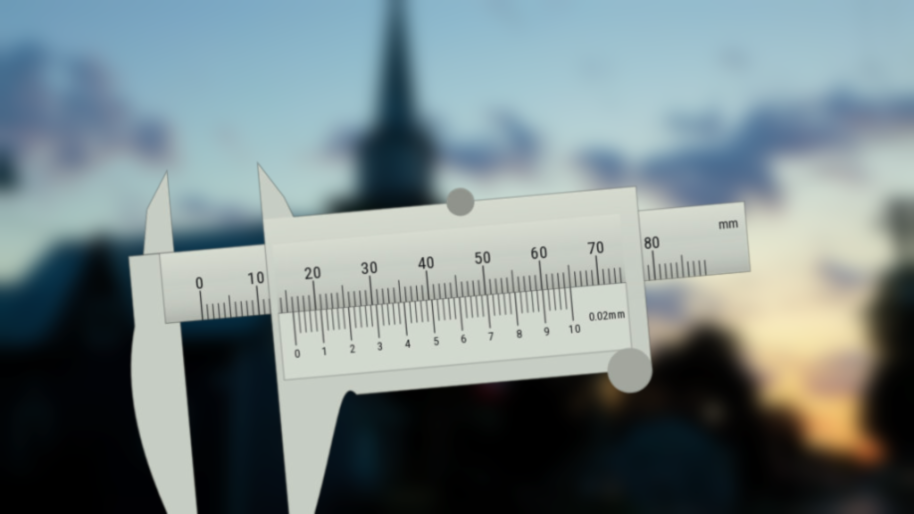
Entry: mm 16.0
